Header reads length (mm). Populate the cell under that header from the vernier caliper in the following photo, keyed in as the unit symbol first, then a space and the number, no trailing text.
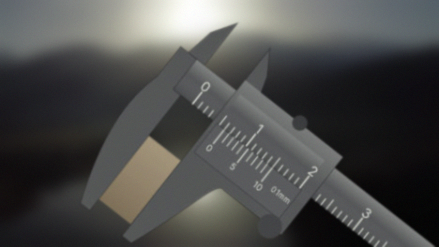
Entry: mm 6.0
